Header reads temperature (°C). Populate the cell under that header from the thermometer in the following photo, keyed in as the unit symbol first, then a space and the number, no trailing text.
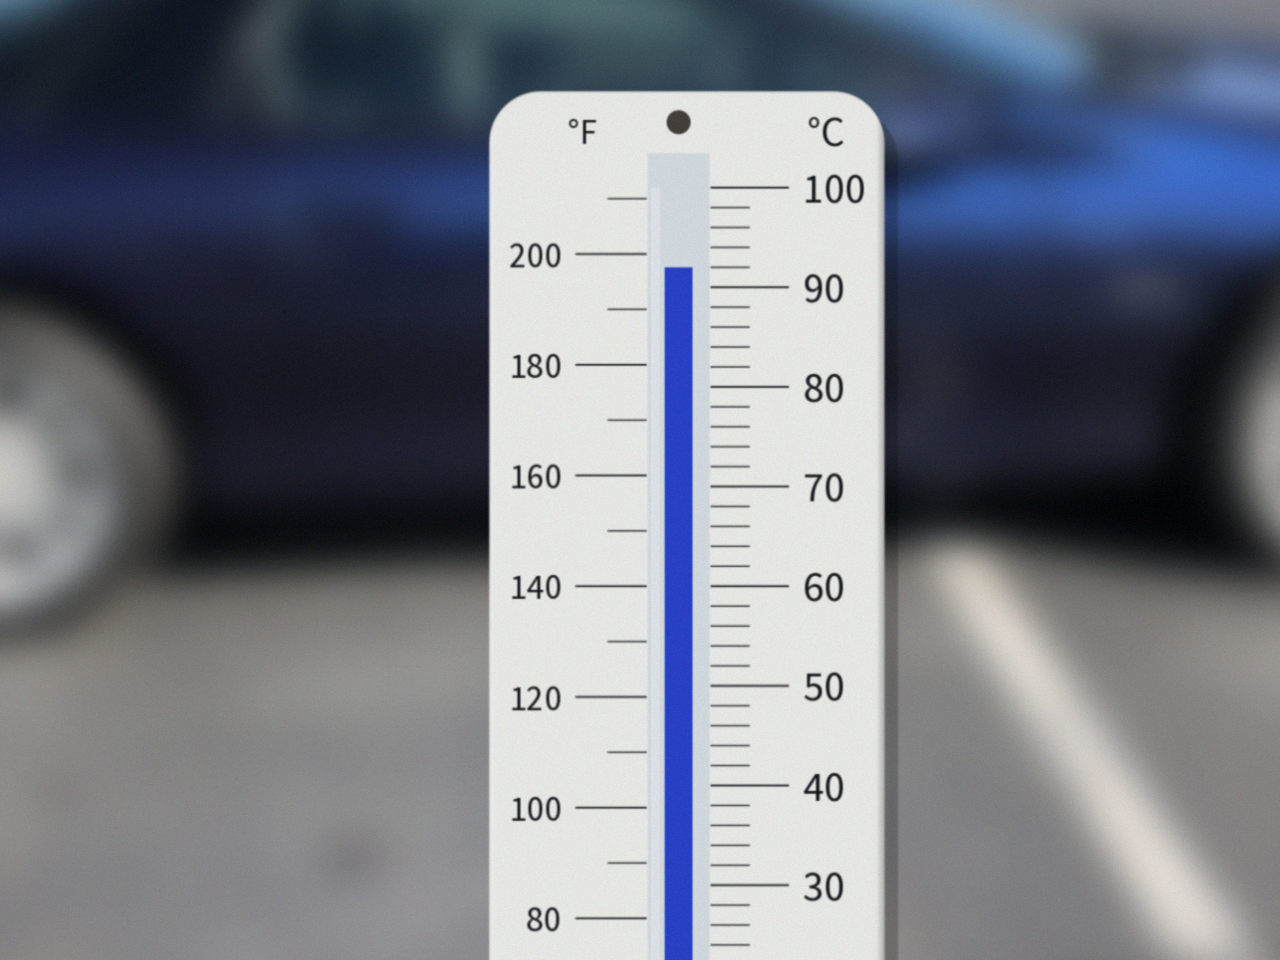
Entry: °C 92
